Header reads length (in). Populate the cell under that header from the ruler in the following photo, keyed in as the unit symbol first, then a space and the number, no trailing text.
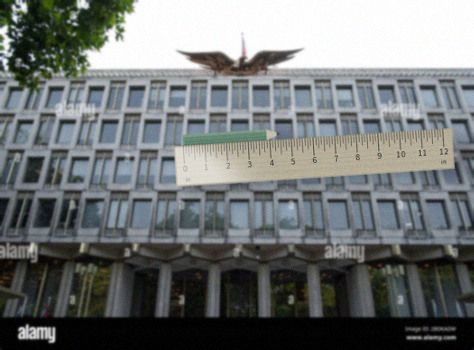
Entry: in 4.5
